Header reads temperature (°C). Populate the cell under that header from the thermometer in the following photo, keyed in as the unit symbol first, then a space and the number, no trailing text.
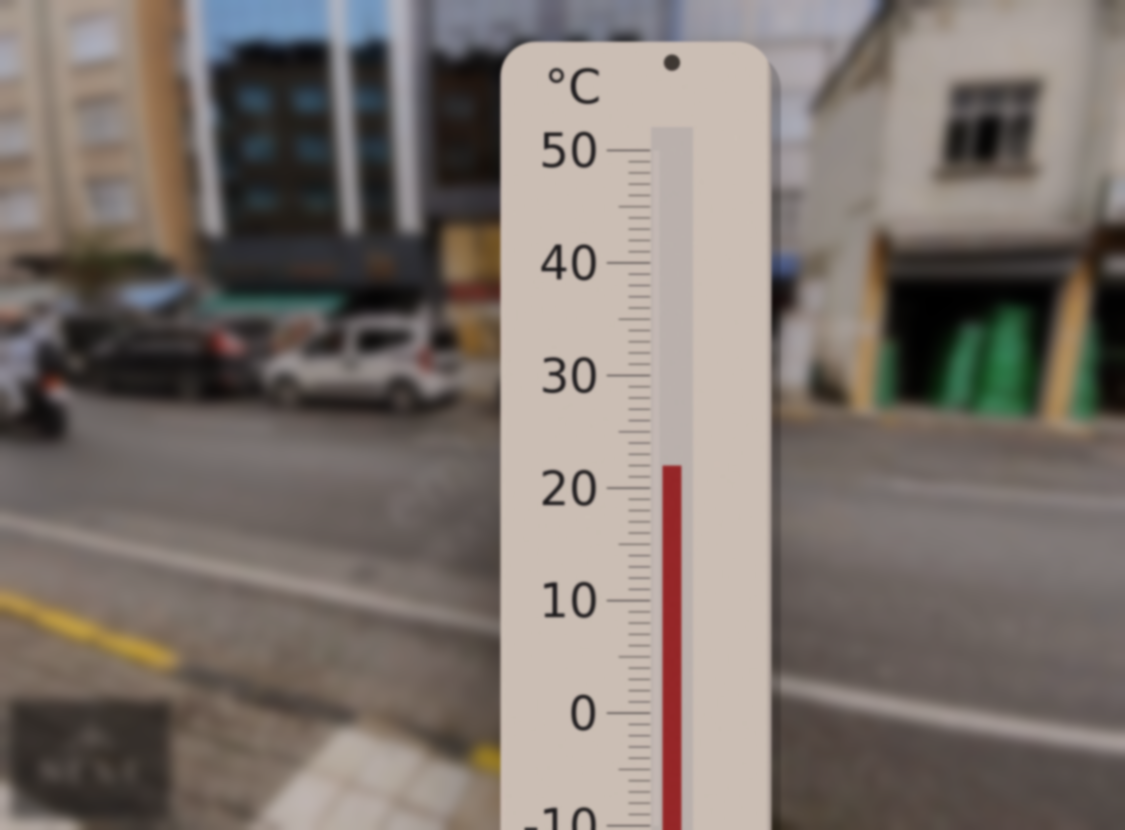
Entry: °C 22
